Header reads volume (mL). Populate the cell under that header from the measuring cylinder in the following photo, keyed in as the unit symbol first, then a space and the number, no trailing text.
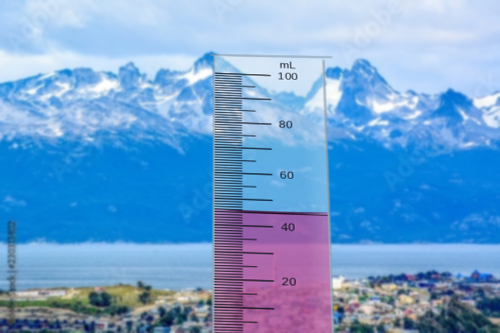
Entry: mL 45
